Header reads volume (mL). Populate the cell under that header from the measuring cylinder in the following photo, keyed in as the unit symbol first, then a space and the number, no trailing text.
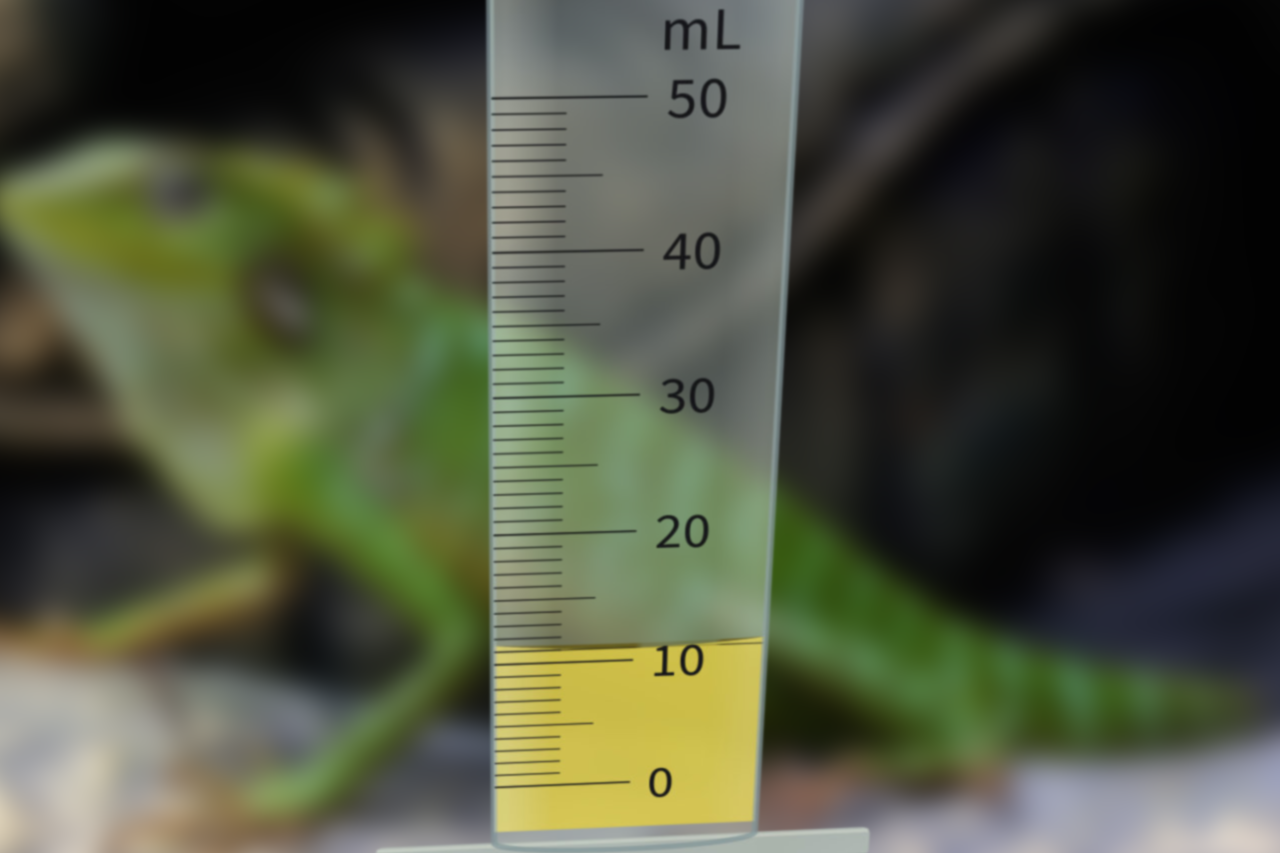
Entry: mL 11
